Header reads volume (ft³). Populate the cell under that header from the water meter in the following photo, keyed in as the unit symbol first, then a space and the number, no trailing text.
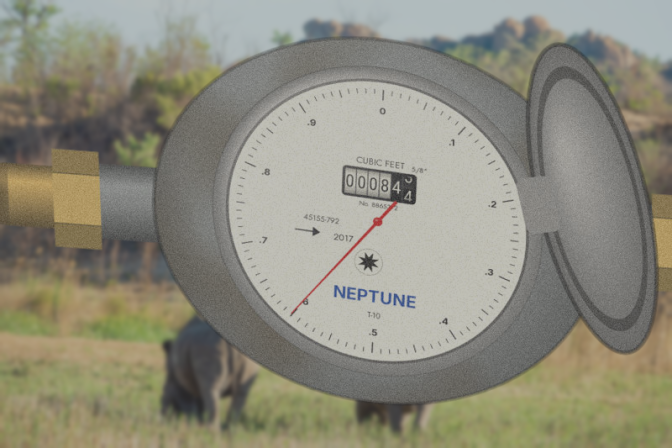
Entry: ft³ 843.60
